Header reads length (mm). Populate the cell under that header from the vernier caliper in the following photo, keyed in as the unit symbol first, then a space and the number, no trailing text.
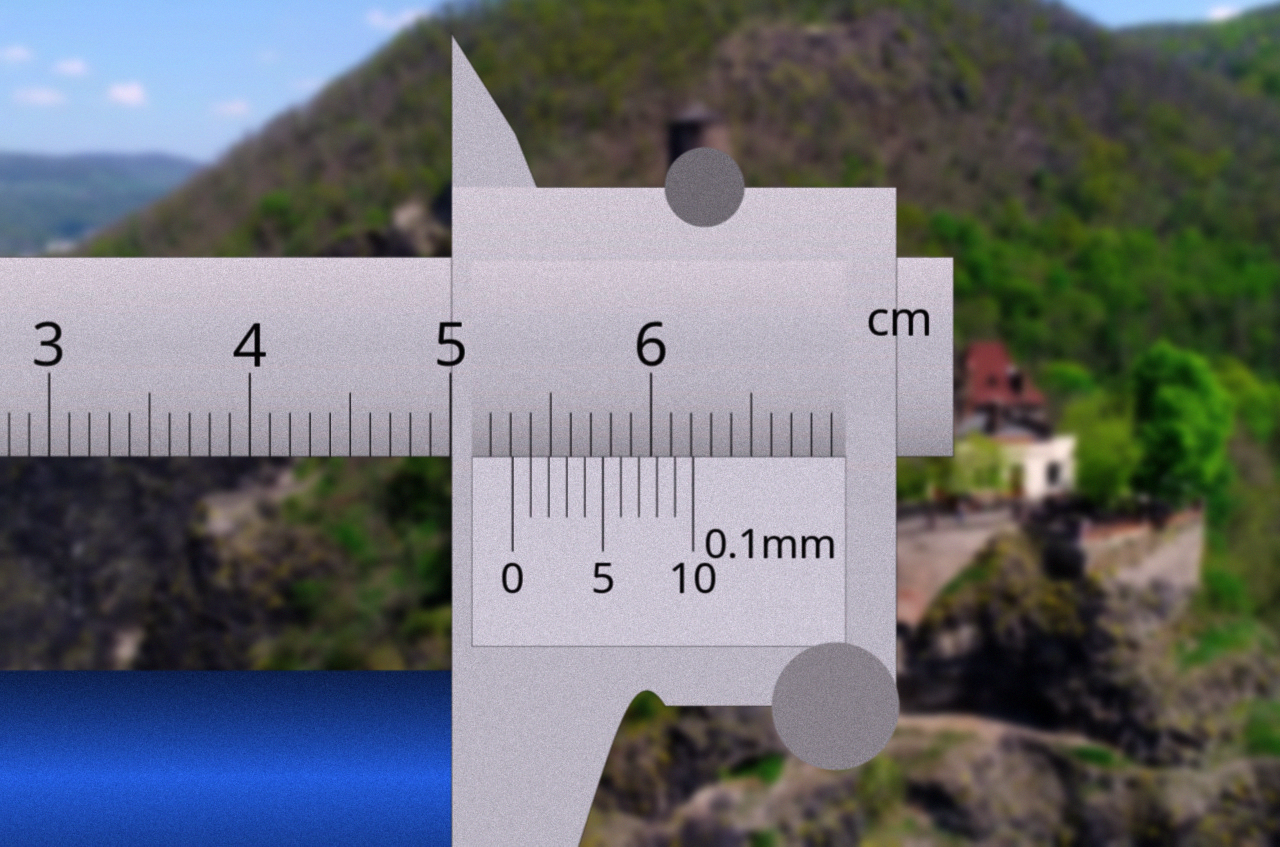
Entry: mm 53.1
